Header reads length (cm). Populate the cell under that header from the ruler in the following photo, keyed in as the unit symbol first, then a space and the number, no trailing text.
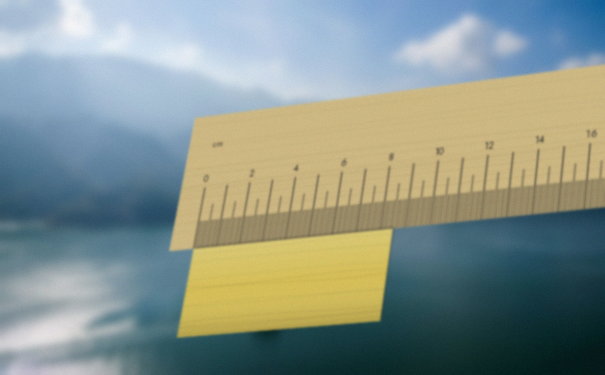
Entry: cm 8.5
